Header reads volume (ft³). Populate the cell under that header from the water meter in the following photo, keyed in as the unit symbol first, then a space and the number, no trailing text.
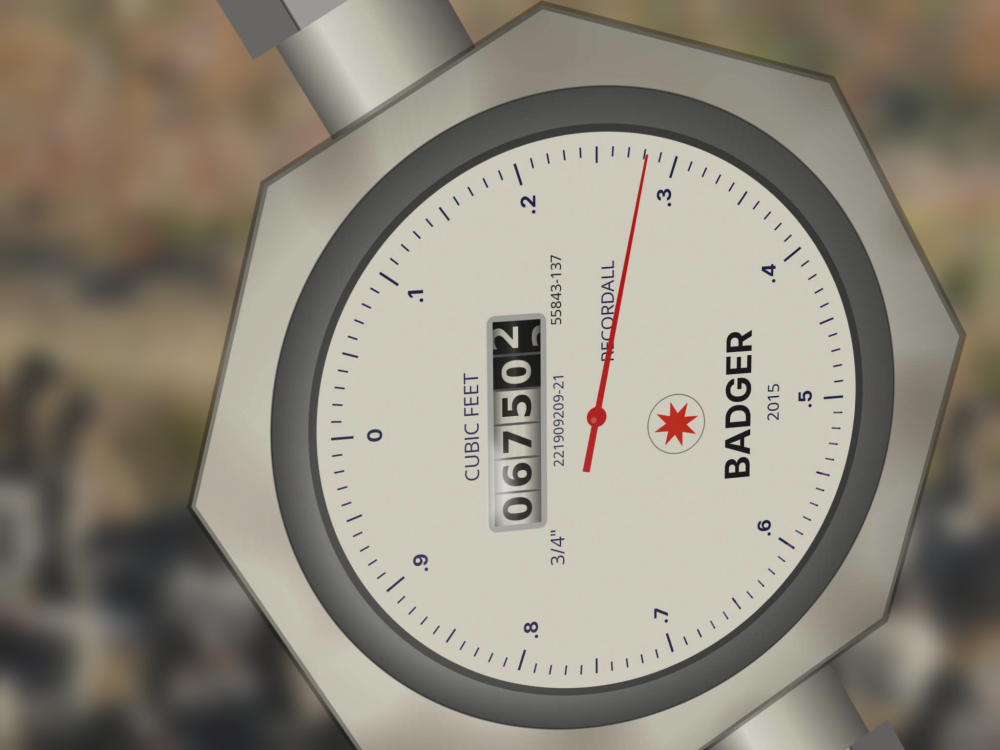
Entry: ft³ 67502.28
